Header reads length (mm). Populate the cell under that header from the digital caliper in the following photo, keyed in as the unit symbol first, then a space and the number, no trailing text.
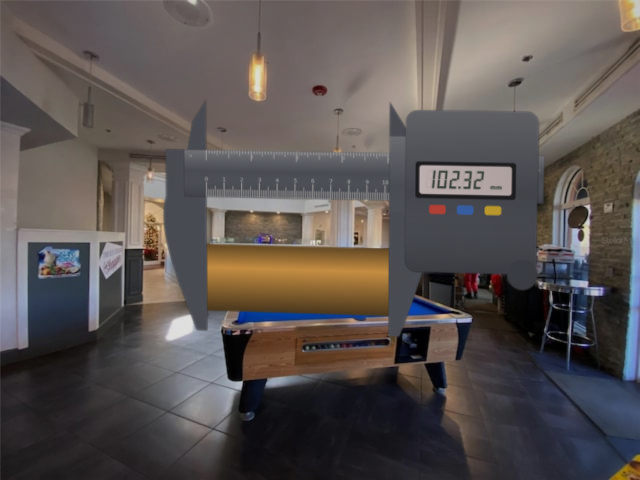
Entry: mm 102.32
